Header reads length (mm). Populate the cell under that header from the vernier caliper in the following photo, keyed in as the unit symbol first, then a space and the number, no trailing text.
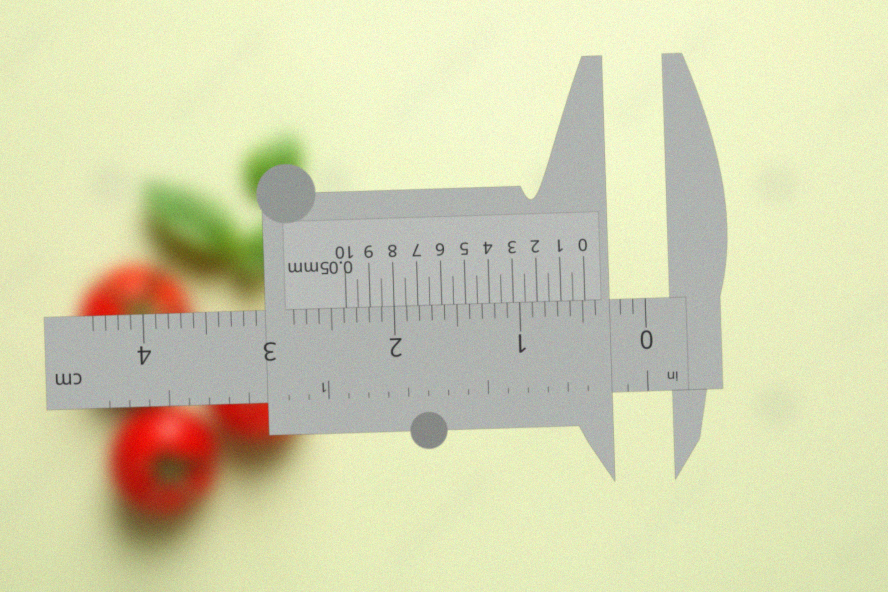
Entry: mm 4.8
